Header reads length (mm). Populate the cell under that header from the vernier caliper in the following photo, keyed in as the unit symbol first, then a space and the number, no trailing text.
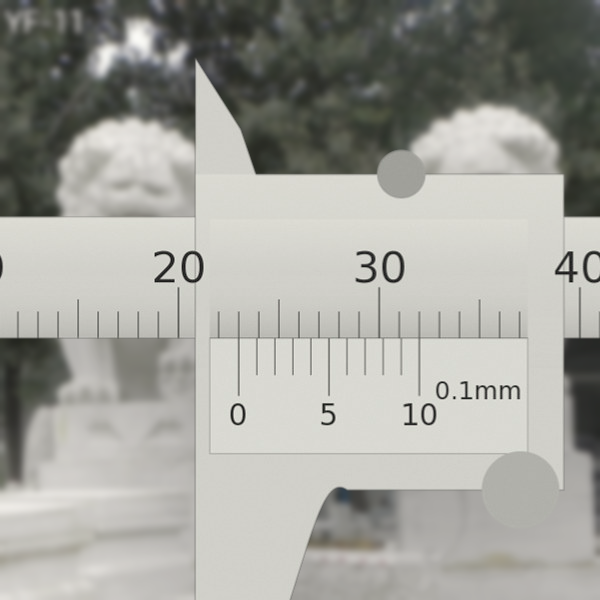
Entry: mm 23.0
